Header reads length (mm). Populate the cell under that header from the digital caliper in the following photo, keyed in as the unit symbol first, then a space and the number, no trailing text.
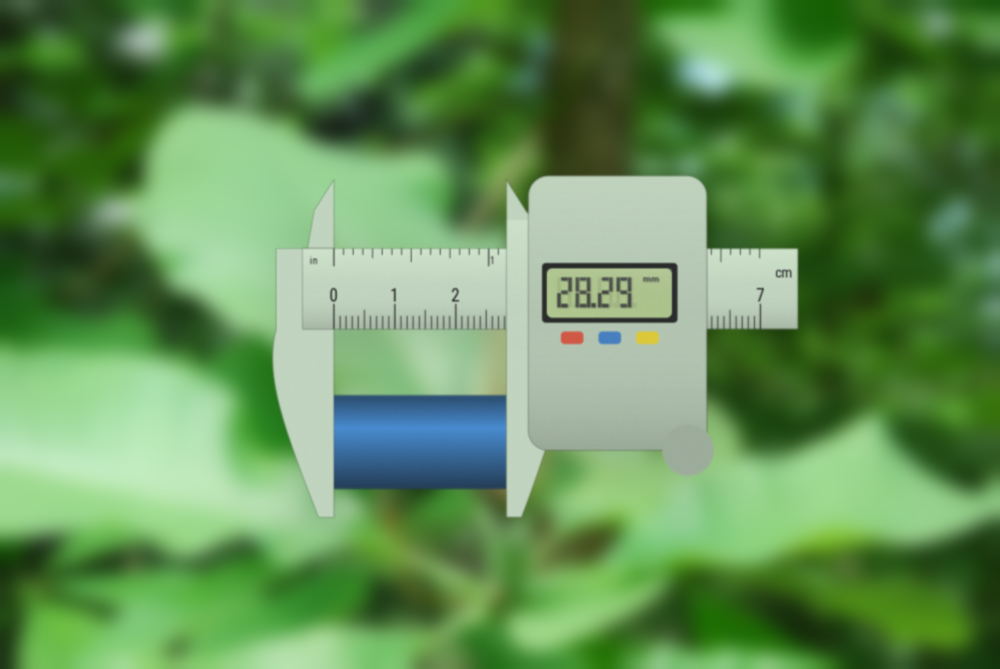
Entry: mm 28.29
